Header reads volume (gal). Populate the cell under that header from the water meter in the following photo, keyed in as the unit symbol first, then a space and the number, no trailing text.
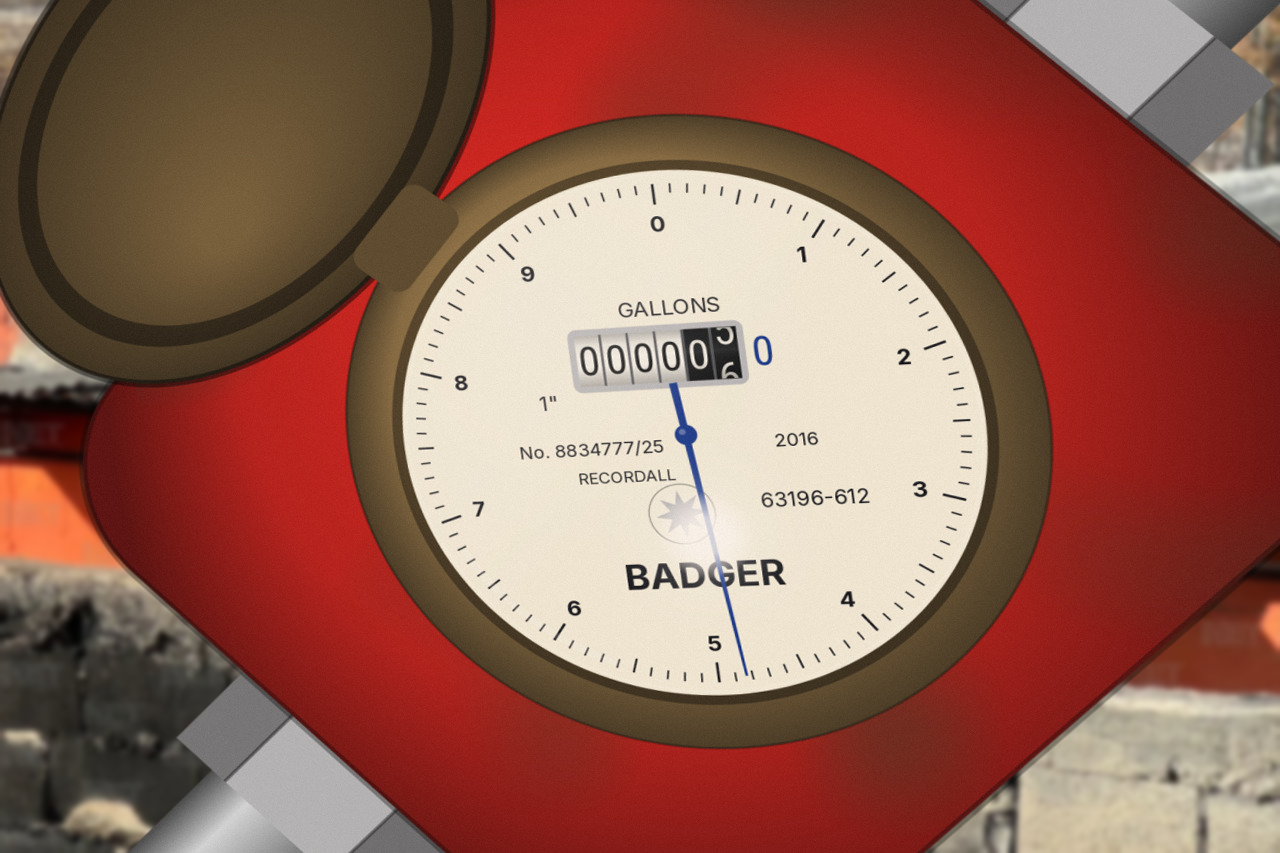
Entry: gal 54.8
